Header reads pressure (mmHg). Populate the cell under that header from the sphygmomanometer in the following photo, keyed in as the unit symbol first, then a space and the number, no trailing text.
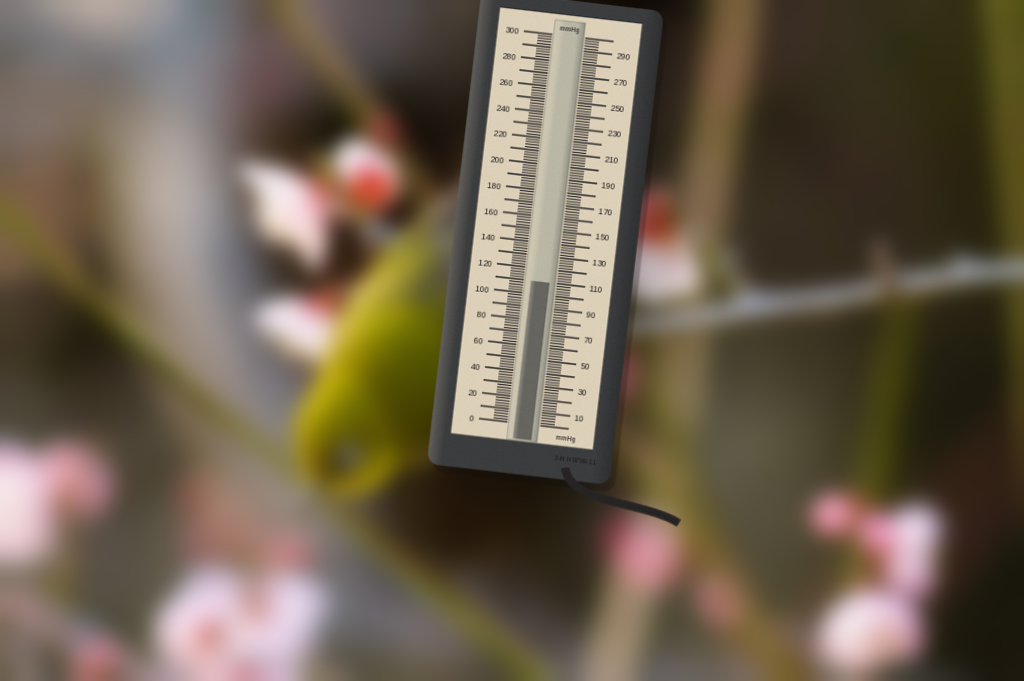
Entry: mmHg 110
